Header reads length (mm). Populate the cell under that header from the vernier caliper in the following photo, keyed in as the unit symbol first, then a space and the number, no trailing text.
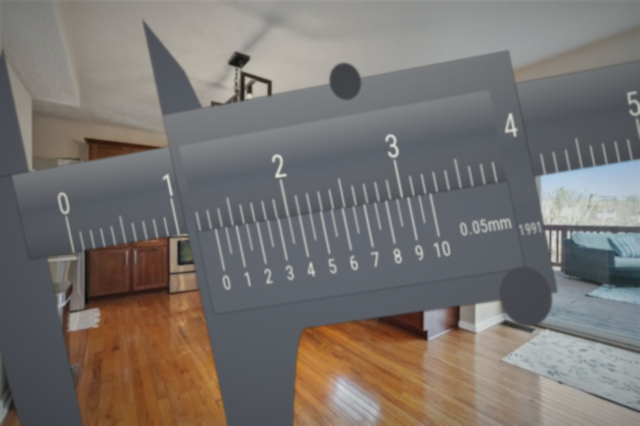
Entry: mm 13.4
